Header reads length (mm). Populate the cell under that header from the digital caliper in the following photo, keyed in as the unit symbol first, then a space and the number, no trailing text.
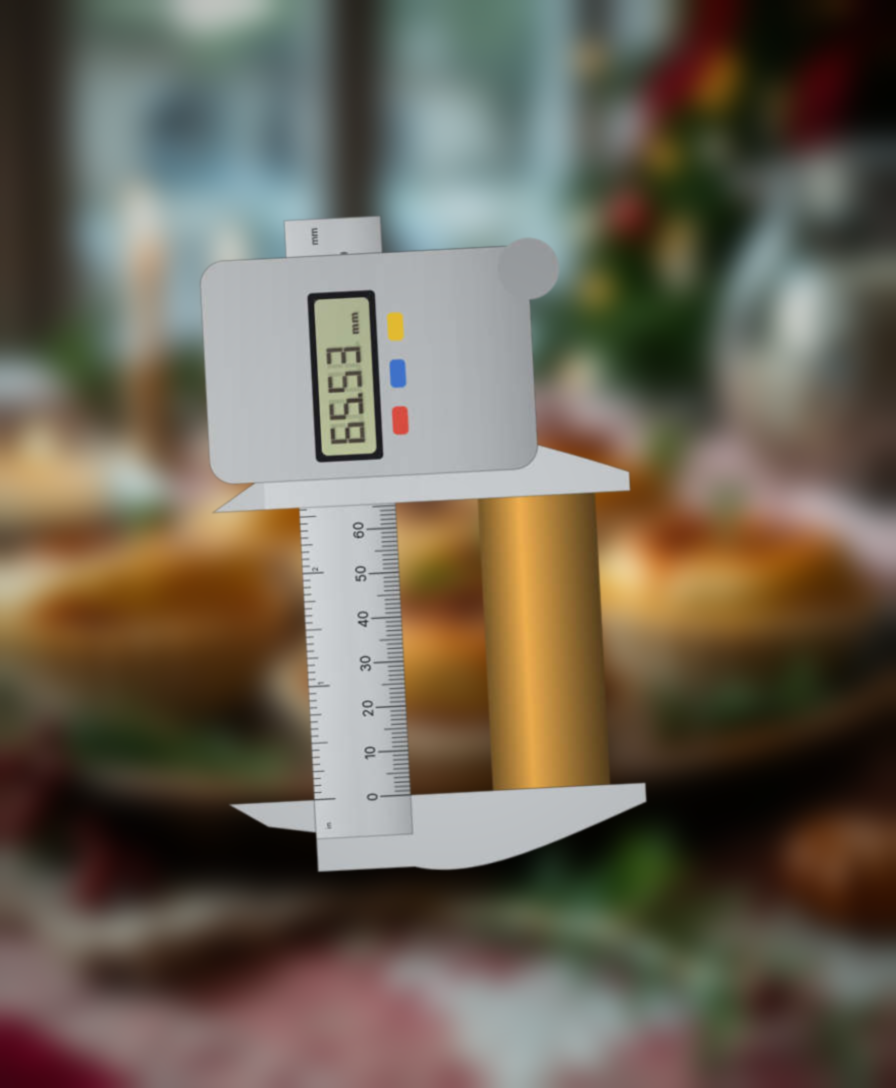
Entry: mm 65.53
